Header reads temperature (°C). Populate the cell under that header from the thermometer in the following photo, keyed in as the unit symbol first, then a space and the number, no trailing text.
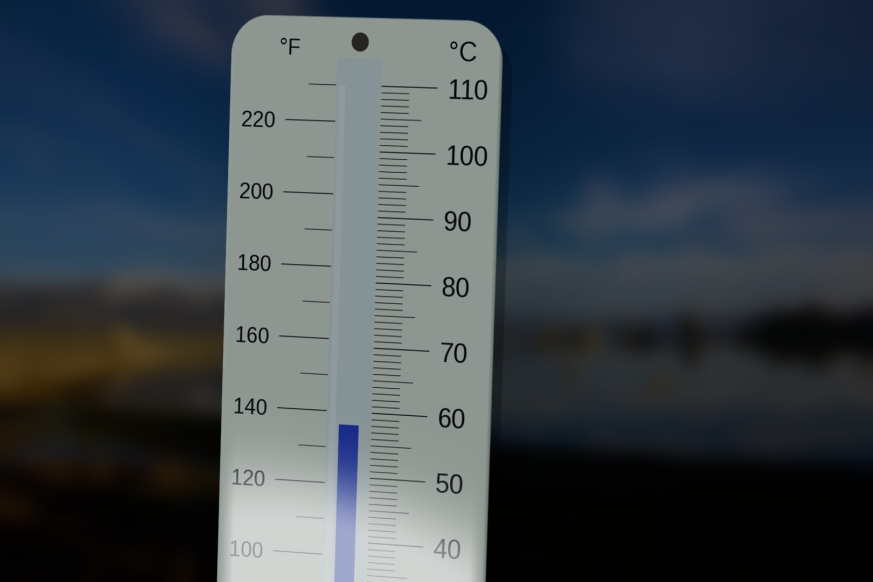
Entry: °C 58
